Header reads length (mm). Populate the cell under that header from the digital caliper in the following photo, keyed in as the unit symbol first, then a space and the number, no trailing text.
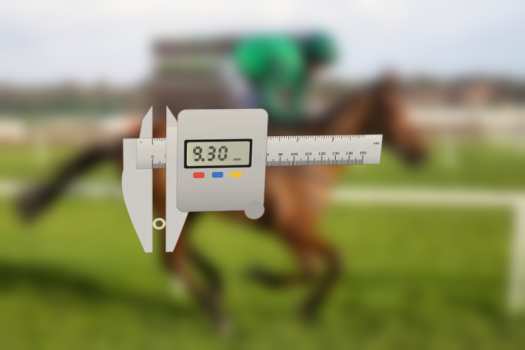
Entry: mm 9.30
